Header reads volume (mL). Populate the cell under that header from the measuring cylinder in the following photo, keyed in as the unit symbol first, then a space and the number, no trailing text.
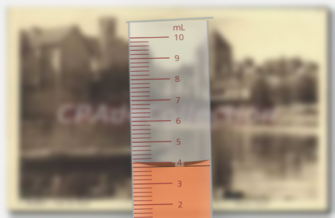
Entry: mL 3.8
